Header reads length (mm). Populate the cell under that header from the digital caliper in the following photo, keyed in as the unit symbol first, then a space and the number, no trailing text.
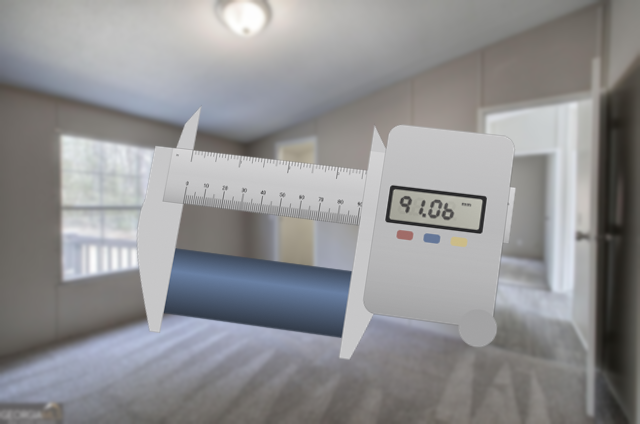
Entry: mm 91.06
